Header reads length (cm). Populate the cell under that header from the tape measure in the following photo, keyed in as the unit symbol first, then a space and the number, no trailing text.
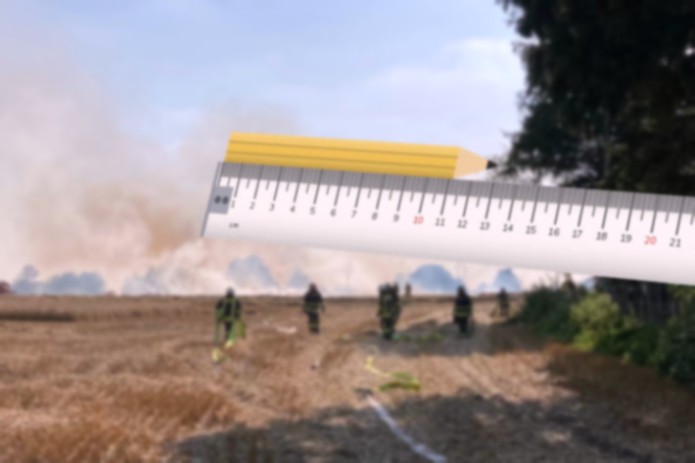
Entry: cm 13
